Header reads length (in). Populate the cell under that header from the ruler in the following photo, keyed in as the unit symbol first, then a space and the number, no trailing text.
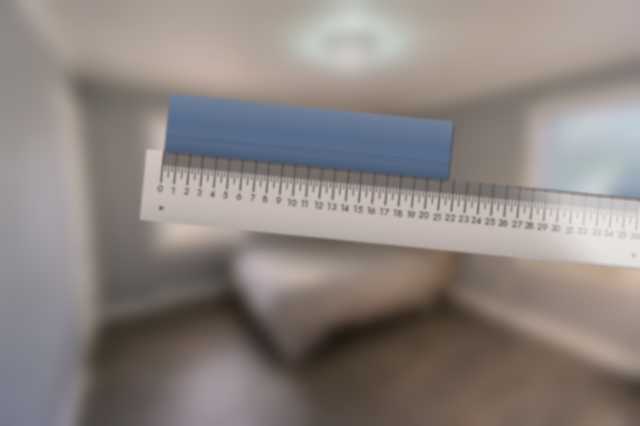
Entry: in 21.5
